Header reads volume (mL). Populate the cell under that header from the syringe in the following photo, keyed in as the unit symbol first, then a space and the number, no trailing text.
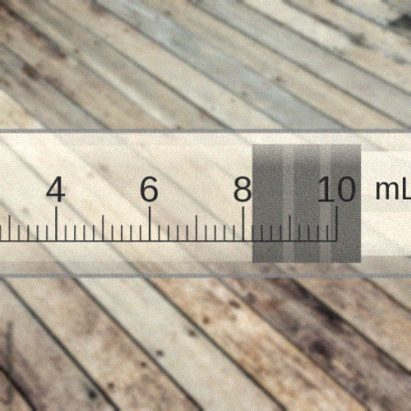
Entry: mL 8.2
